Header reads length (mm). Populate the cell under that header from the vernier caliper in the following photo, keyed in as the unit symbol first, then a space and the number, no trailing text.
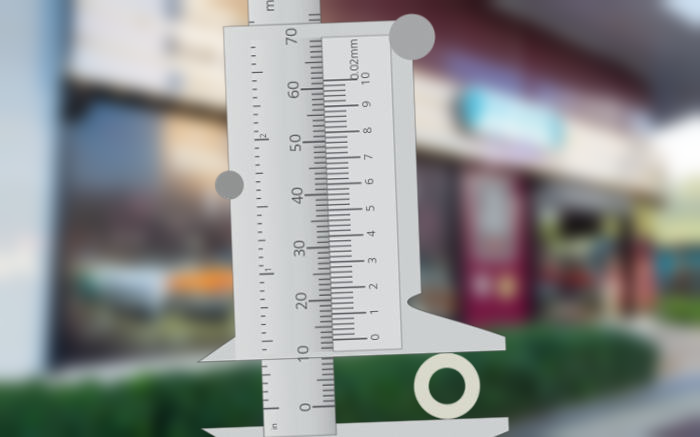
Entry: mm 12.5
